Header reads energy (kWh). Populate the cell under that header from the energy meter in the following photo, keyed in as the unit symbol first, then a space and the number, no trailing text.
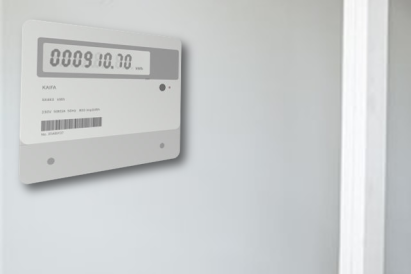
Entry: kWh 910.70
